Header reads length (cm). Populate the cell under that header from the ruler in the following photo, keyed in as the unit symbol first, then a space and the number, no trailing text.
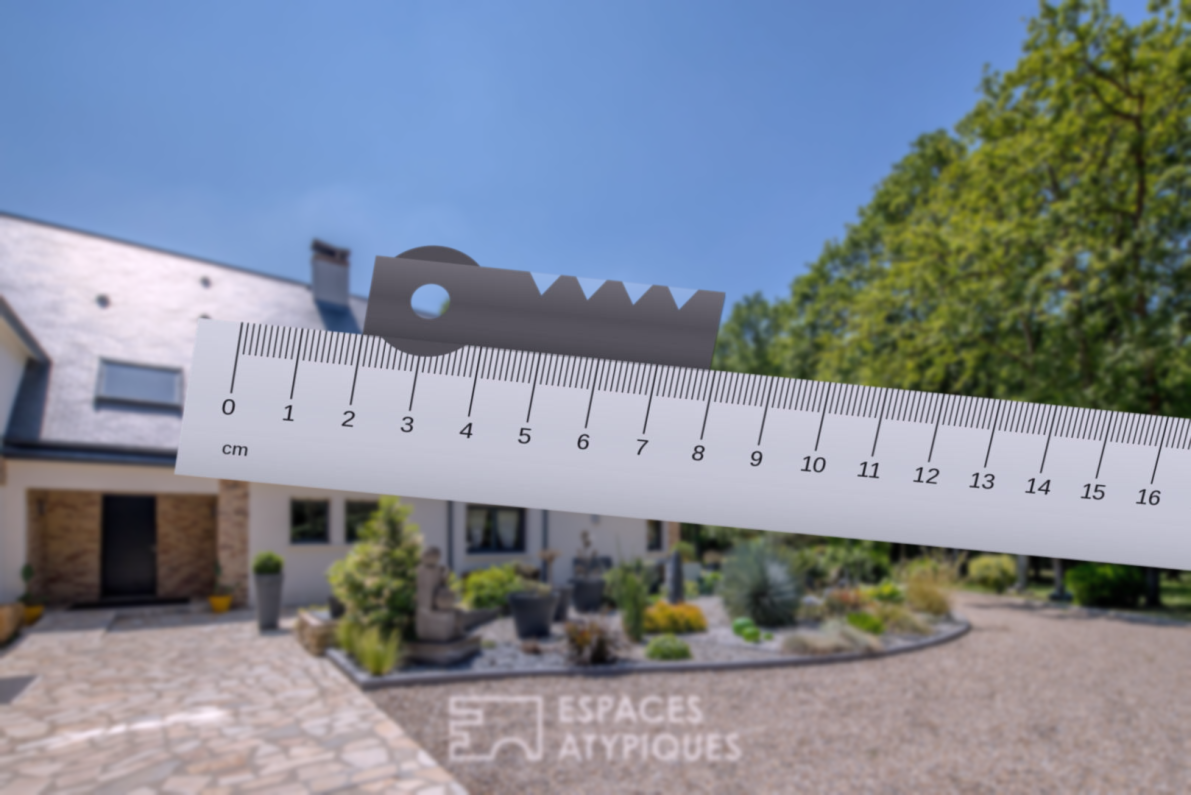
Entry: cm 5.9
